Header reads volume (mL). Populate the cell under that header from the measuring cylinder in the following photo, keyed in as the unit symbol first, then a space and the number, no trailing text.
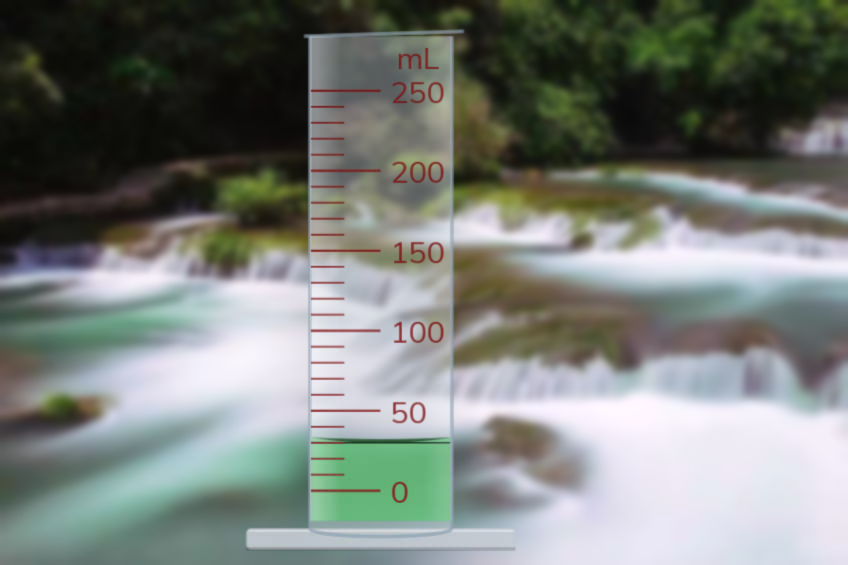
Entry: mL 30
